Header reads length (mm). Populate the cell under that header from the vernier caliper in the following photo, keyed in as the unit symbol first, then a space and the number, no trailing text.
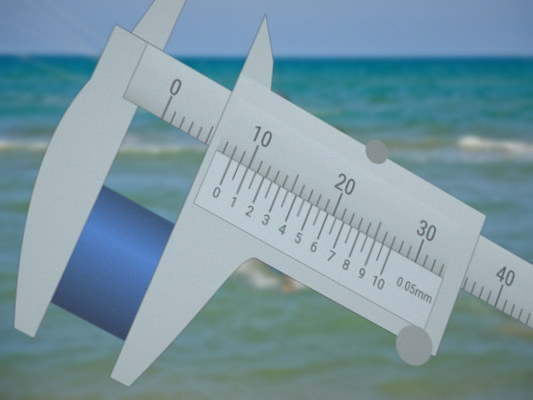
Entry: mm 8.0
